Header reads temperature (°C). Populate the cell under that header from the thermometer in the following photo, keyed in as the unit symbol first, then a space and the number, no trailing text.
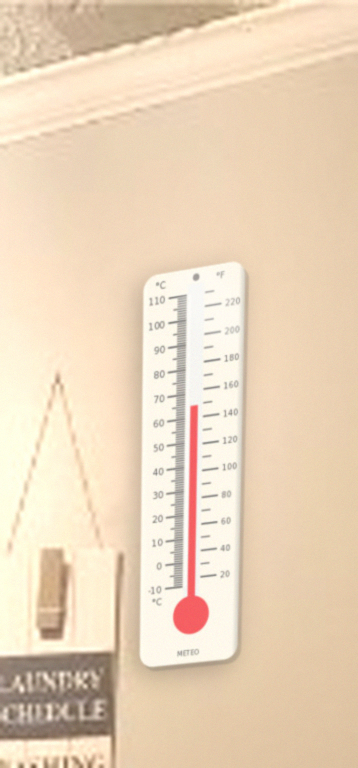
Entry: °C 65
